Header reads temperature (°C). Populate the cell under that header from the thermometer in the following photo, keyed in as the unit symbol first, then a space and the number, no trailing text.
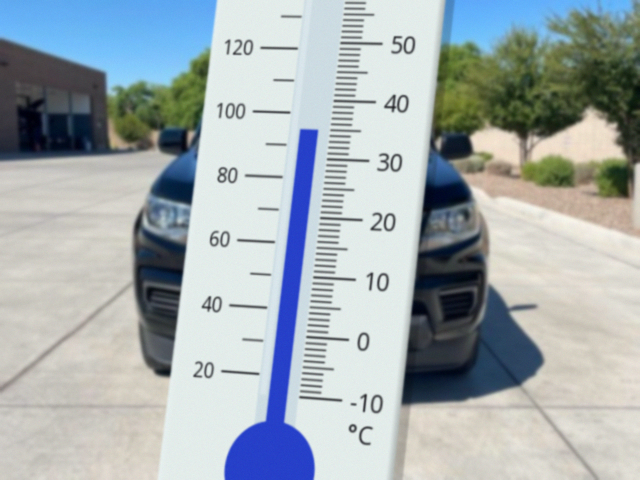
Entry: °C 35
